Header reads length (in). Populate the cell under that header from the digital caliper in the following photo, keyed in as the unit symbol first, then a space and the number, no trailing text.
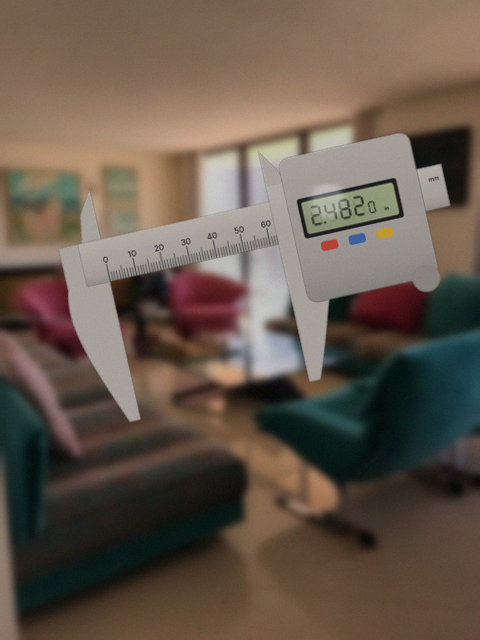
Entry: in 2.4820
